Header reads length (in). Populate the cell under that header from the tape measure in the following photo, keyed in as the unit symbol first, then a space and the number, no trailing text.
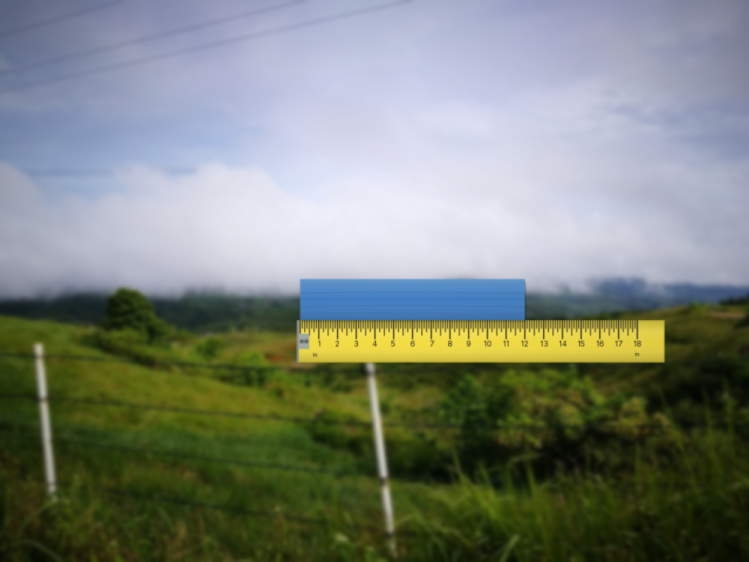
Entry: in 12
